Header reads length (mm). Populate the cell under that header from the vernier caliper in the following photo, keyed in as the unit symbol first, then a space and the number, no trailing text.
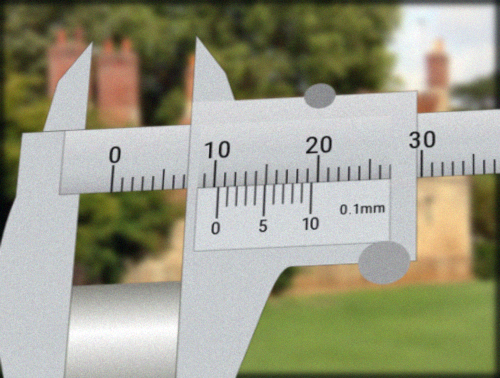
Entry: mm 10.4
